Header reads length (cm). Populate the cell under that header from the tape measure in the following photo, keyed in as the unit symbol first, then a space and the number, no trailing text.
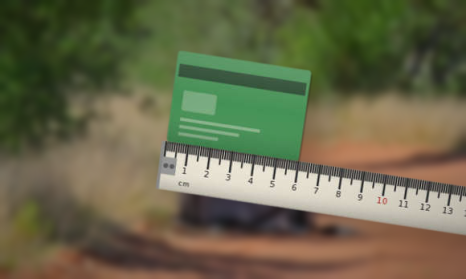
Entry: cm 6
